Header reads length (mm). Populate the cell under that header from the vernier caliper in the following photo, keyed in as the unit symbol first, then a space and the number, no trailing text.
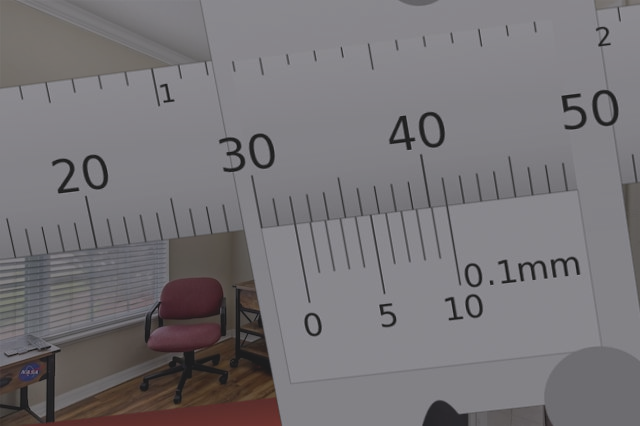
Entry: mm 32.0
